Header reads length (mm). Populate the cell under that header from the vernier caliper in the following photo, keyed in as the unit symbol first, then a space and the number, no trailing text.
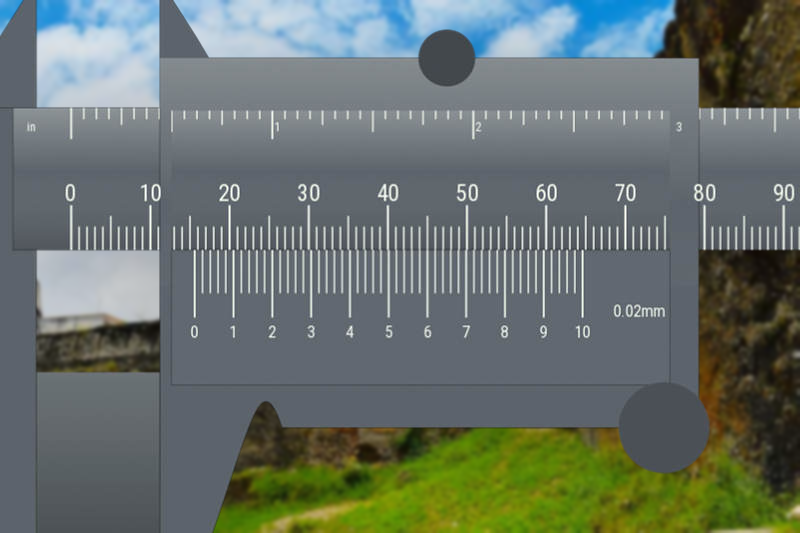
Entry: mm 15.6
